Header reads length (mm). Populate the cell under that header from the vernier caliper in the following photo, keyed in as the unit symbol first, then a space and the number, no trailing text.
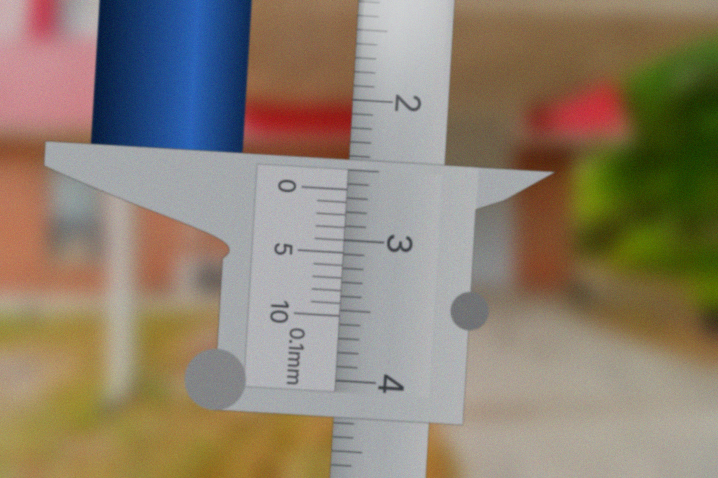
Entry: mm 26.4
